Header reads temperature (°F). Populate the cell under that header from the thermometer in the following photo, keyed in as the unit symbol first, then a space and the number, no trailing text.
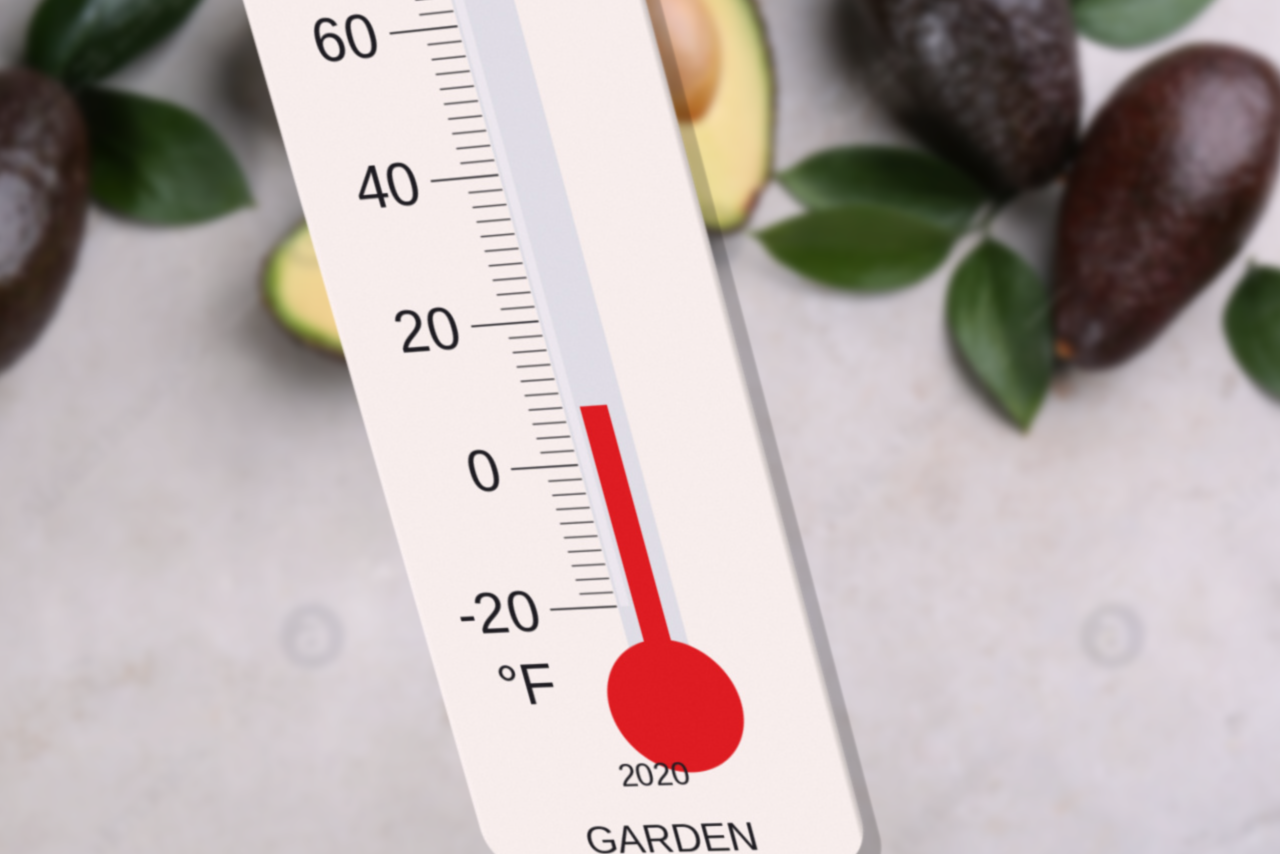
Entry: °F 8
